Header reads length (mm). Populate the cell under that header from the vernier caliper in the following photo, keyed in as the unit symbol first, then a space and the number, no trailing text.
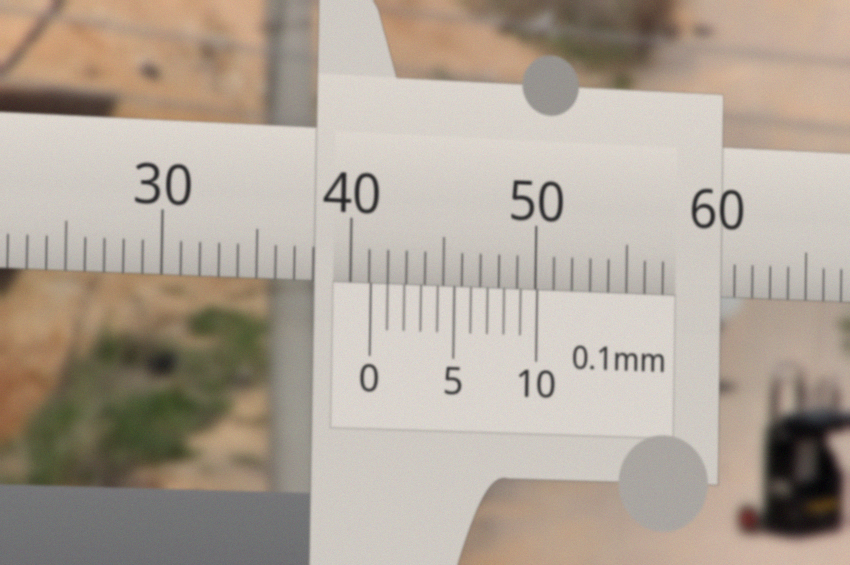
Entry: mm 41.1
